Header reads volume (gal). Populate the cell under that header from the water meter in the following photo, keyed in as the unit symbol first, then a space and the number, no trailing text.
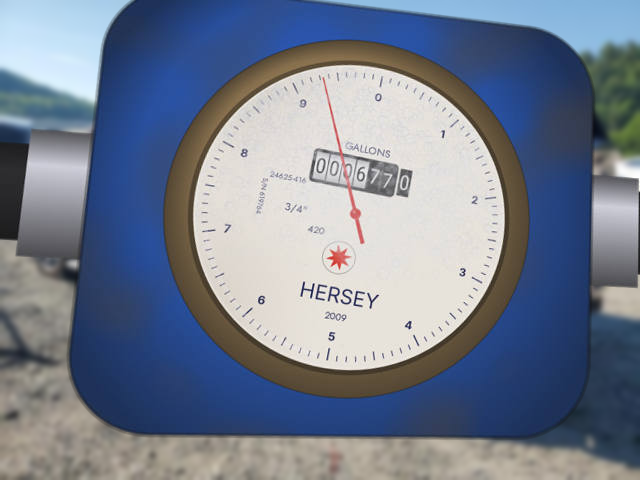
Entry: gal 6769.3
